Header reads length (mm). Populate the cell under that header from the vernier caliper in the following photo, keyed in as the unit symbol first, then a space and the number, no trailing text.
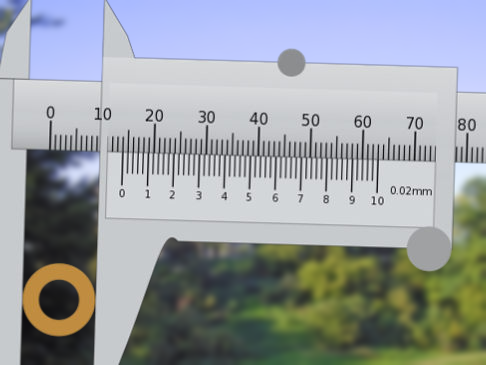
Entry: mm 14.0
